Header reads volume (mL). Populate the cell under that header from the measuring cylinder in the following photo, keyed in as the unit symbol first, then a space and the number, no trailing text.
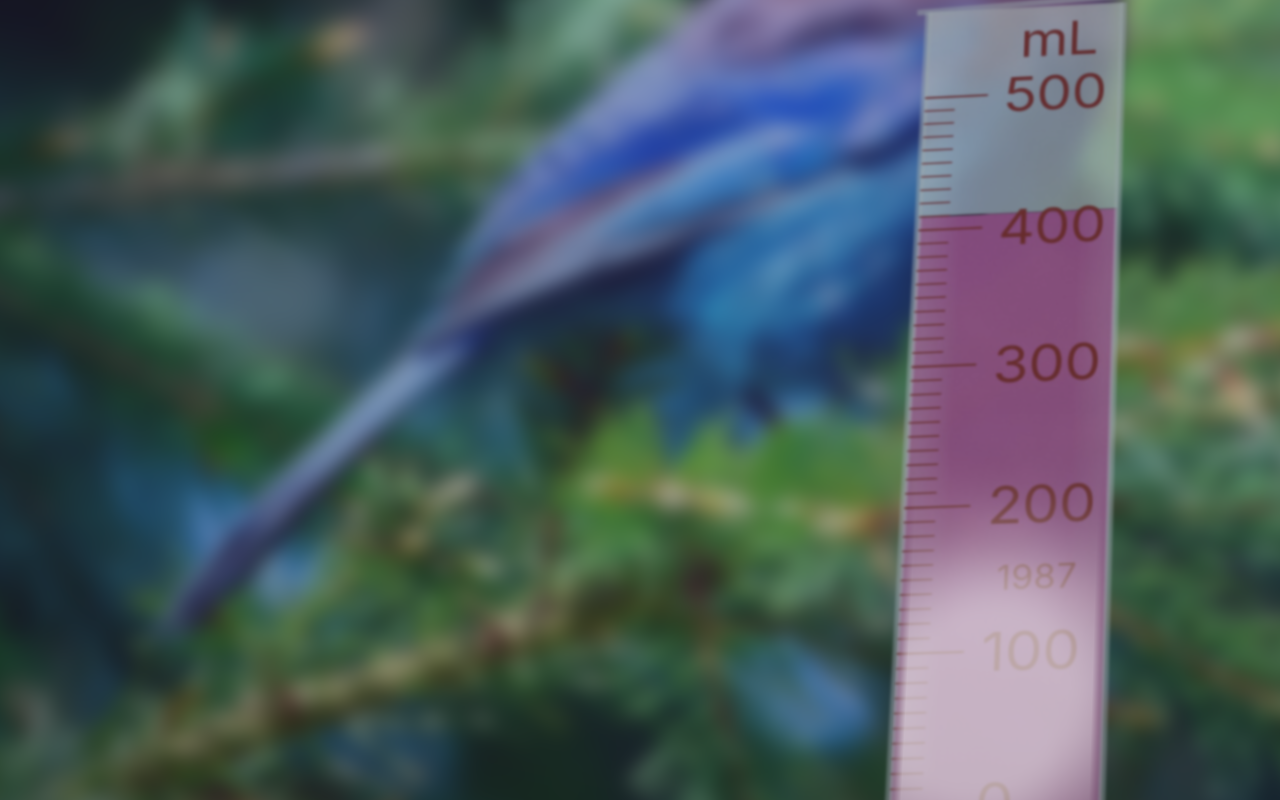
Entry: mL 410
